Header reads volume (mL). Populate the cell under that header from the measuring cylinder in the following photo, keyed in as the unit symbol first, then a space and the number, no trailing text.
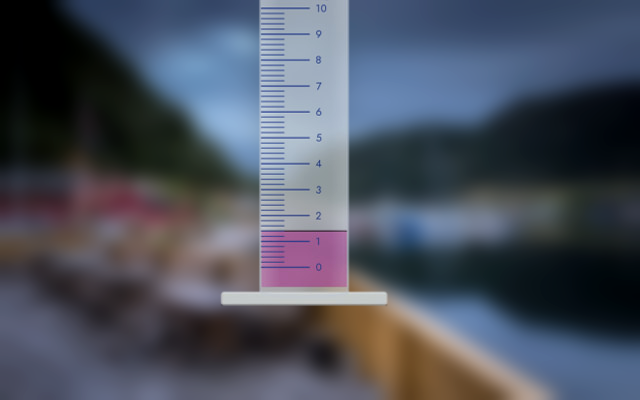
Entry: mL 1.4
